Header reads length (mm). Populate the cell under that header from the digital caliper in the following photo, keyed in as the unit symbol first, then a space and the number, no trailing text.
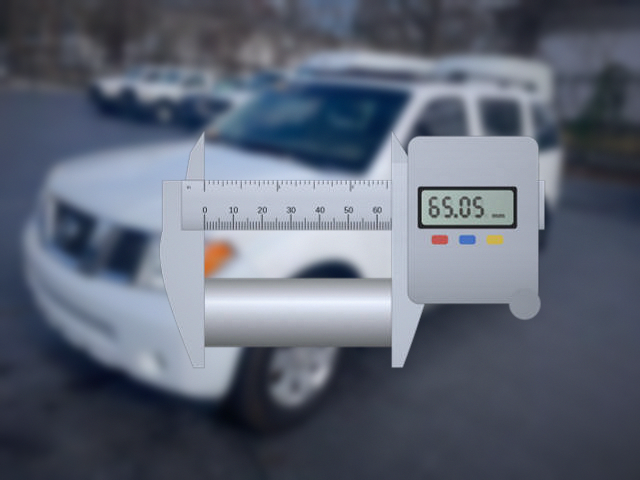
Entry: mm 65.05
